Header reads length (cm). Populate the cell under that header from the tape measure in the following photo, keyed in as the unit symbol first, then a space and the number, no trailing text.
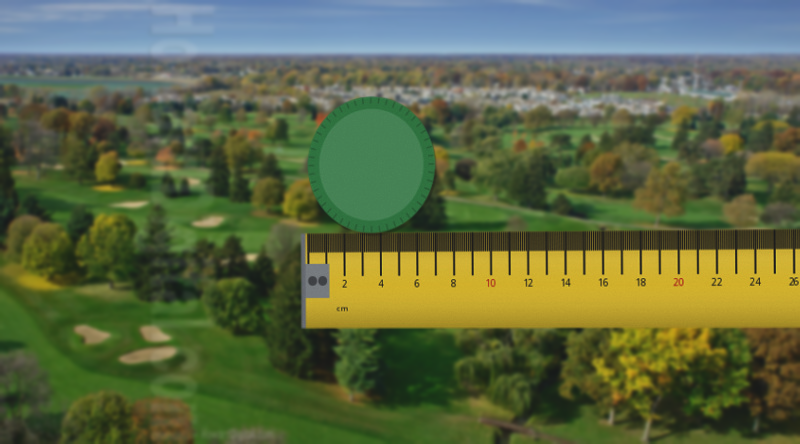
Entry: cm 7
